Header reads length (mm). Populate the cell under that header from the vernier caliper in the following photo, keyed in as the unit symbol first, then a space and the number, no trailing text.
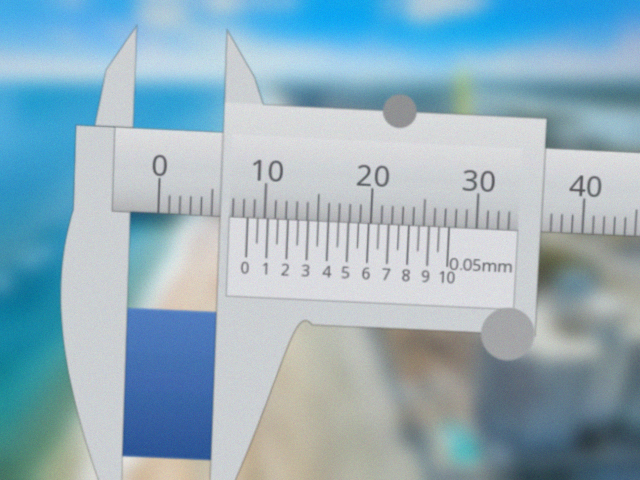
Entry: mm 8.4
